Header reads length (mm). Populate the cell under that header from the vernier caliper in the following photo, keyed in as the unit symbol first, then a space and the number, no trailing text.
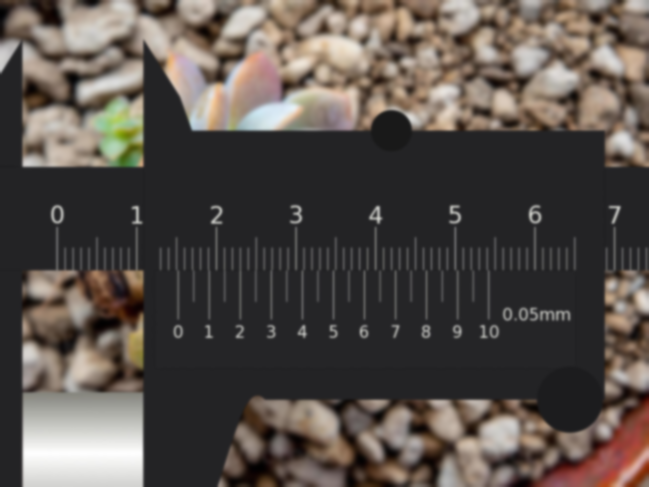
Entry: mm 15.2
